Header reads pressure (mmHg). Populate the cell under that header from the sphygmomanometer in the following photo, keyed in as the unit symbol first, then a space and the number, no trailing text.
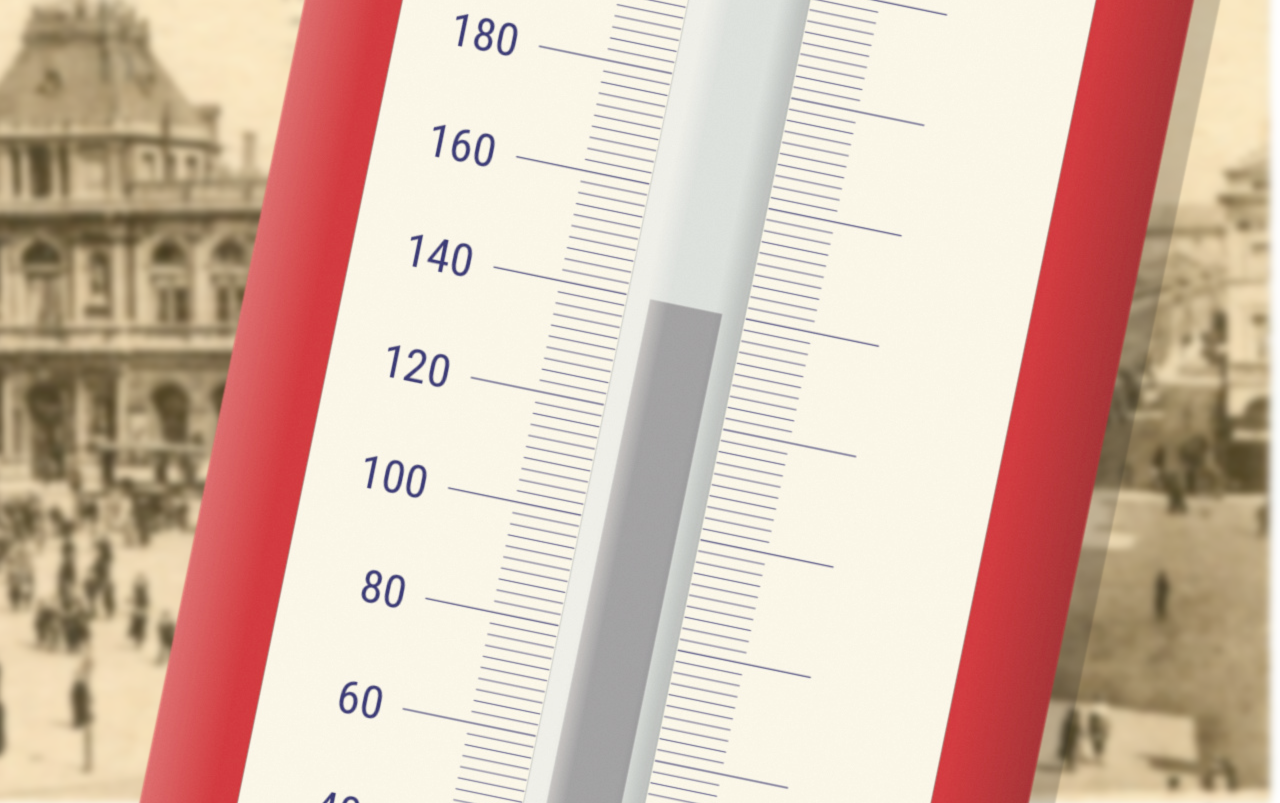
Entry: mmHg 140
